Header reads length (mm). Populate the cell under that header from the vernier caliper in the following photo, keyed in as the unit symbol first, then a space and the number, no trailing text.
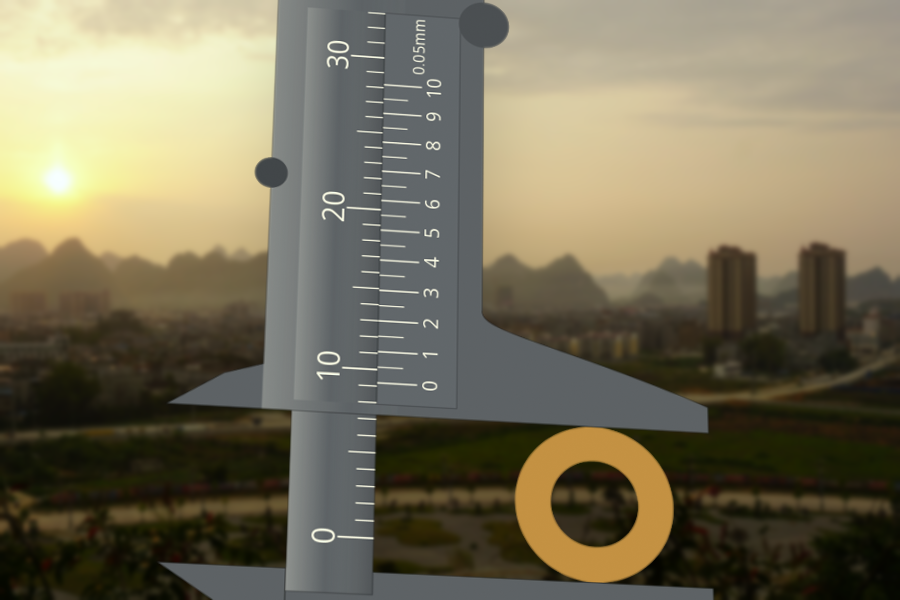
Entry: mm 9.2
